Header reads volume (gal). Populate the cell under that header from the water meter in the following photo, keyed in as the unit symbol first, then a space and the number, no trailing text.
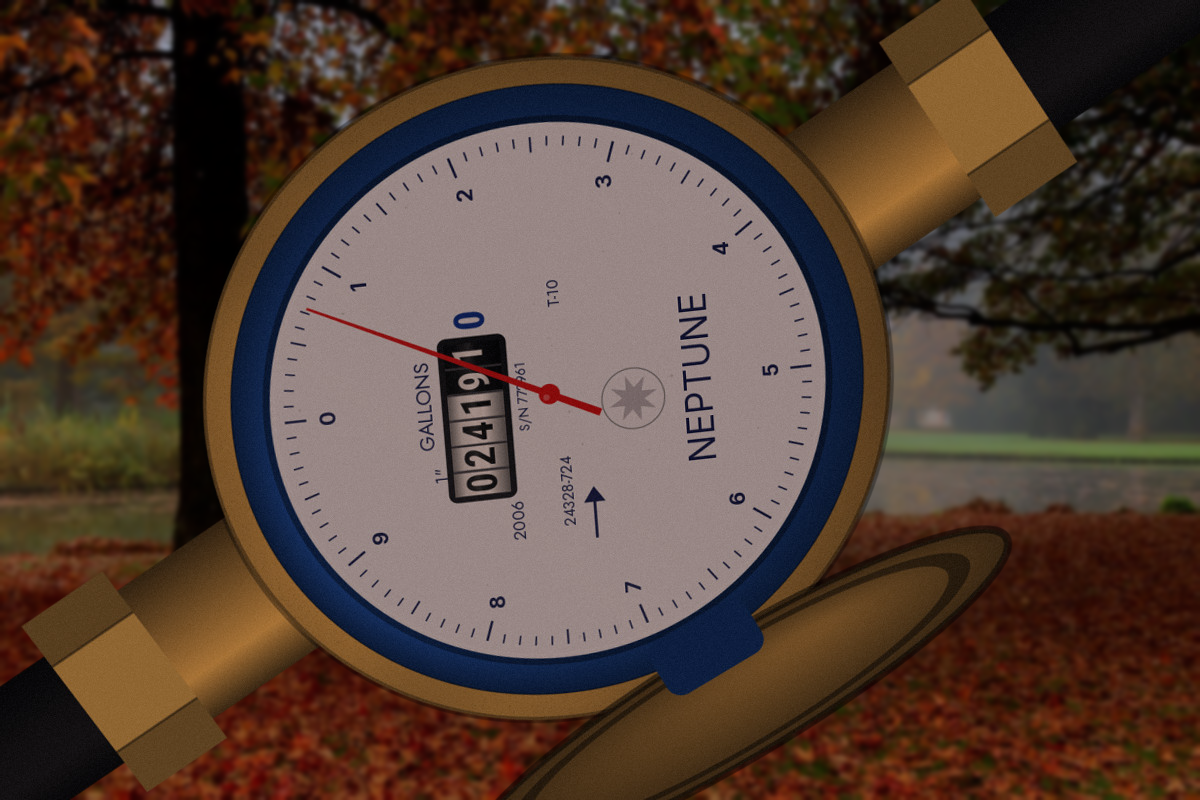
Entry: gal 241910.7
